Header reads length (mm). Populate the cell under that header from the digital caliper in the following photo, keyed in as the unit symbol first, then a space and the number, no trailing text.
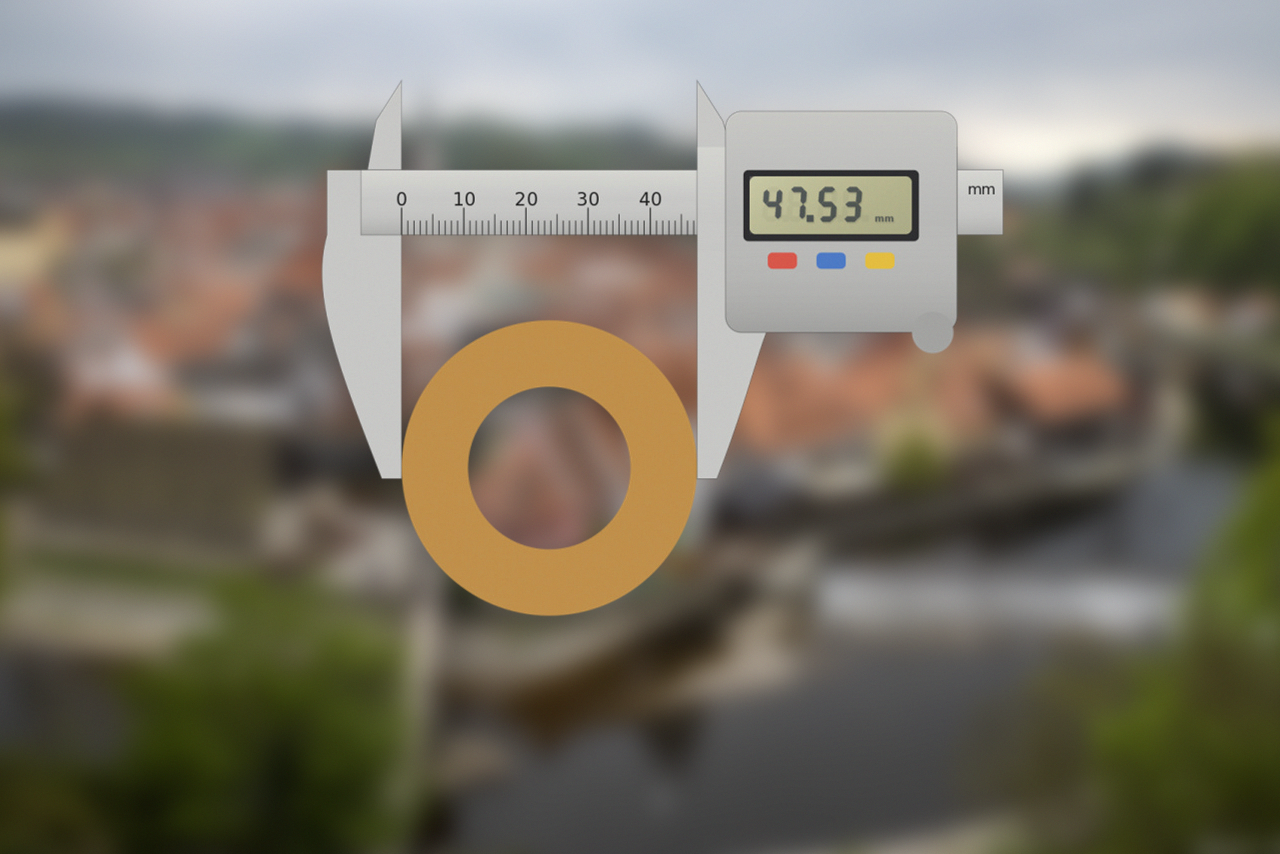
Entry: mm 47.53
